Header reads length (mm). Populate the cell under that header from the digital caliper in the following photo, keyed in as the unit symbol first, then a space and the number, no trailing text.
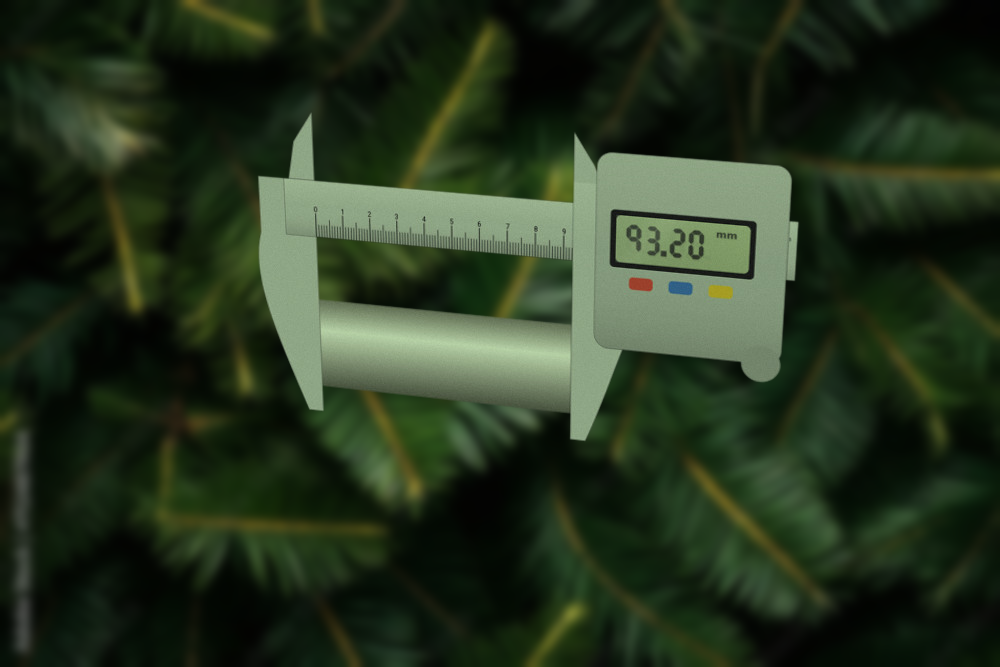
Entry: mm 93.20
